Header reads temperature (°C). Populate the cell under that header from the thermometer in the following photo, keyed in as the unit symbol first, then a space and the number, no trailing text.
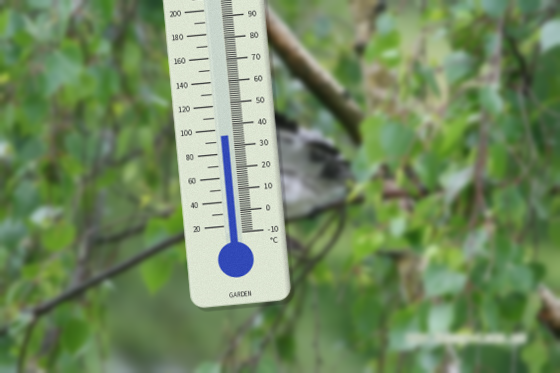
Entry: °C 35
